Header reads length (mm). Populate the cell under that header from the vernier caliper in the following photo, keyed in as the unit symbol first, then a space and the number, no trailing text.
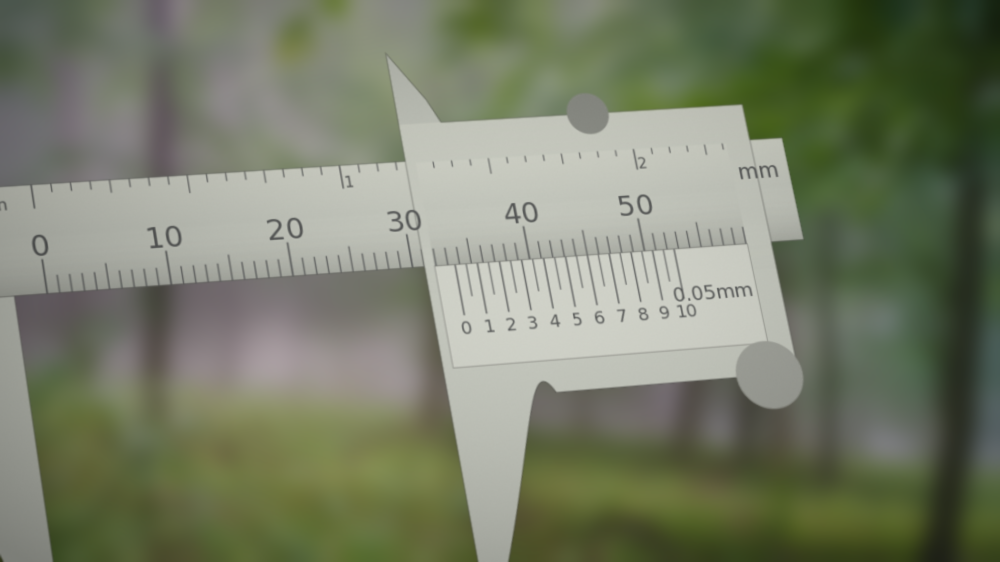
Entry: mm 33.6
